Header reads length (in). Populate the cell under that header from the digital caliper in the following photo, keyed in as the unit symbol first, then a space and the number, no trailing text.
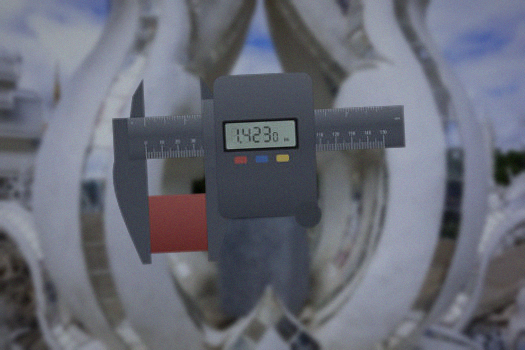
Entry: in 1.4230
